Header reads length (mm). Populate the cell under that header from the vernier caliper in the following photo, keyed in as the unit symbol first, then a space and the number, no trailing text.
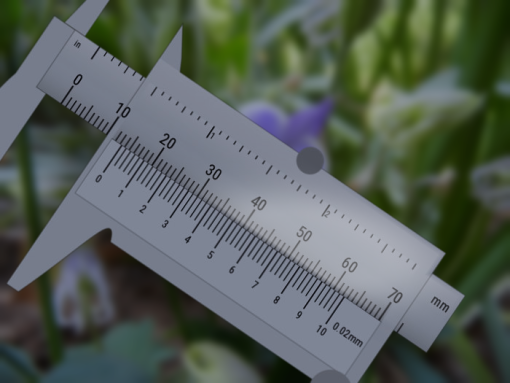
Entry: mm 13.4
